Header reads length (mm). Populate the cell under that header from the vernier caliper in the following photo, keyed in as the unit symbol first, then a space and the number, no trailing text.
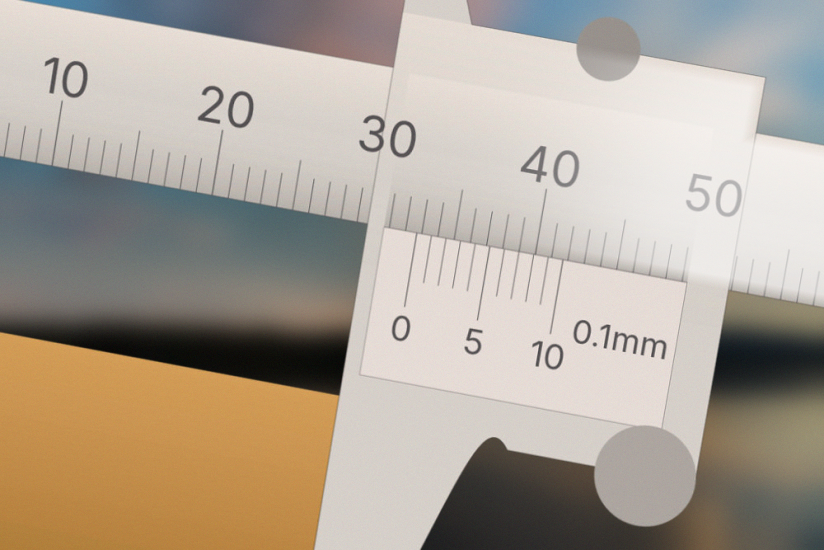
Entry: mm 32.7
